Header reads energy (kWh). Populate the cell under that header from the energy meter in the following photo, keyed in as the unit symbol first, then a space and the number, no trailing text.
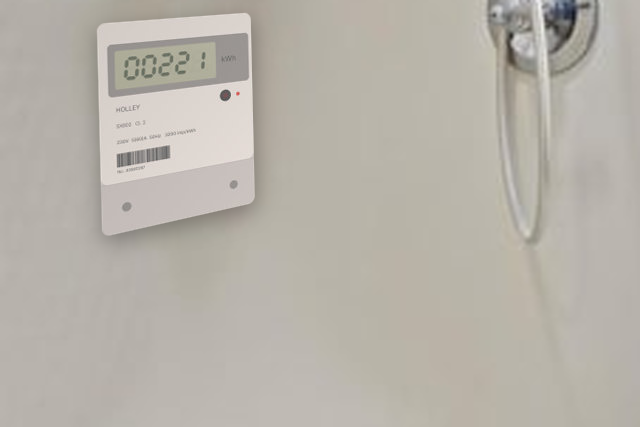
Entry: kWh 221
